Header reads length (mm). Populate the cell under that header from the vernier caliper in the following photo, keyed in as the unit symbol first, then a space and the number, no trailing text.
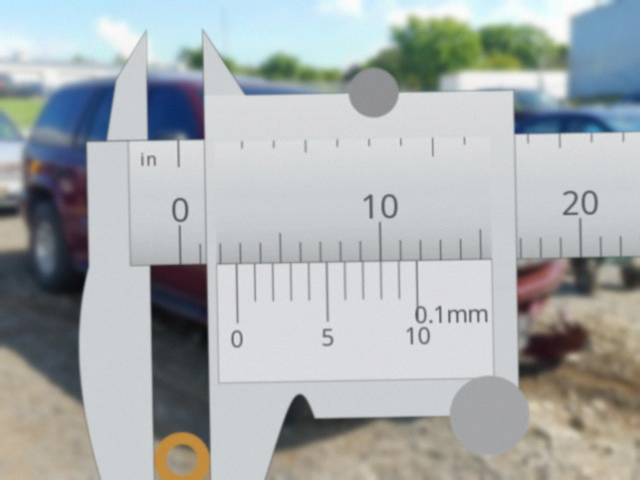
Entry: mm 2.8
